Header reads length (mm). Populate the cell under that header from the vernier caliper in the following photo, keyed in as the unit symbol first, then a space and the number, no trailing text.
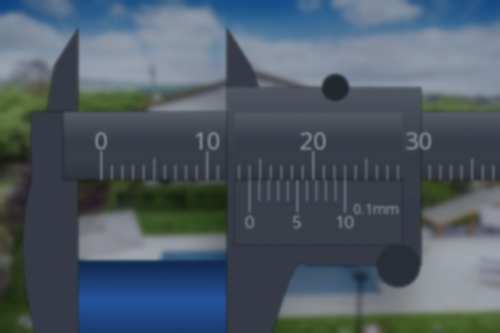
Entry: mm 14.0
